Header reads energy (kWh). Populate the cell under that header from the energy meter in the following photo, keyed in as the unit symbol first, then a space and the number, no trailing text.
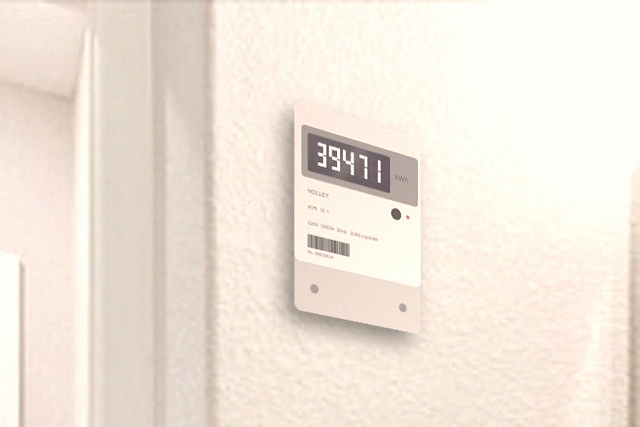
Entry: kWh 39471
